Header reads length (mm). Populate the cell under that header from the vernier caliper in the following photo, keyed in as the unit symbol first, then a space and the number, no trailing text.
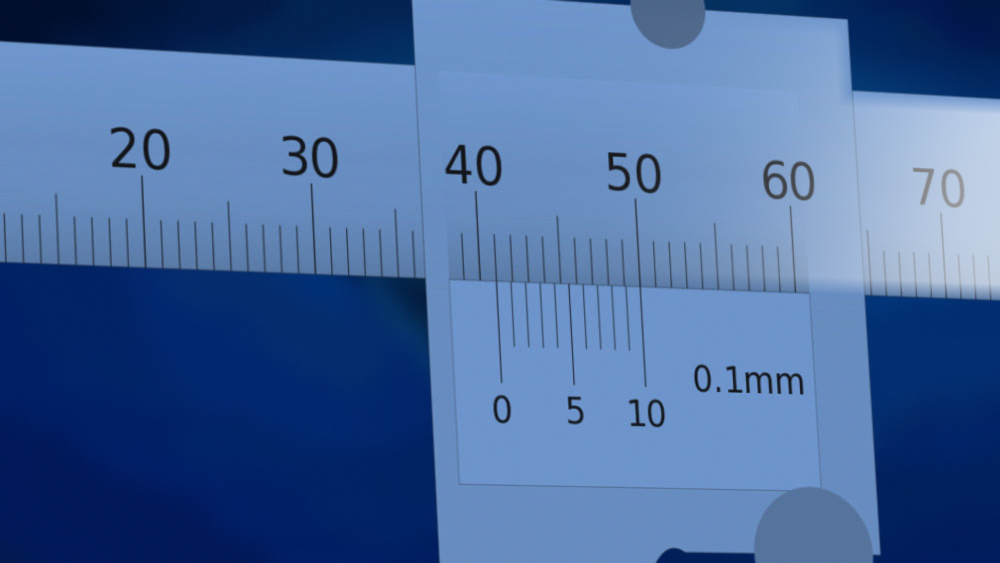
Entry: mm 41.0
